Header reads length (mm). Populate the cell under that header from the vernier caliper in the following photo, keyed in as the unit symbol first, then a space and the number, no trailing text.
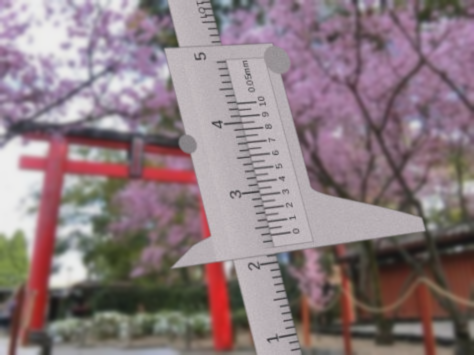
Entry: mm 23.8
